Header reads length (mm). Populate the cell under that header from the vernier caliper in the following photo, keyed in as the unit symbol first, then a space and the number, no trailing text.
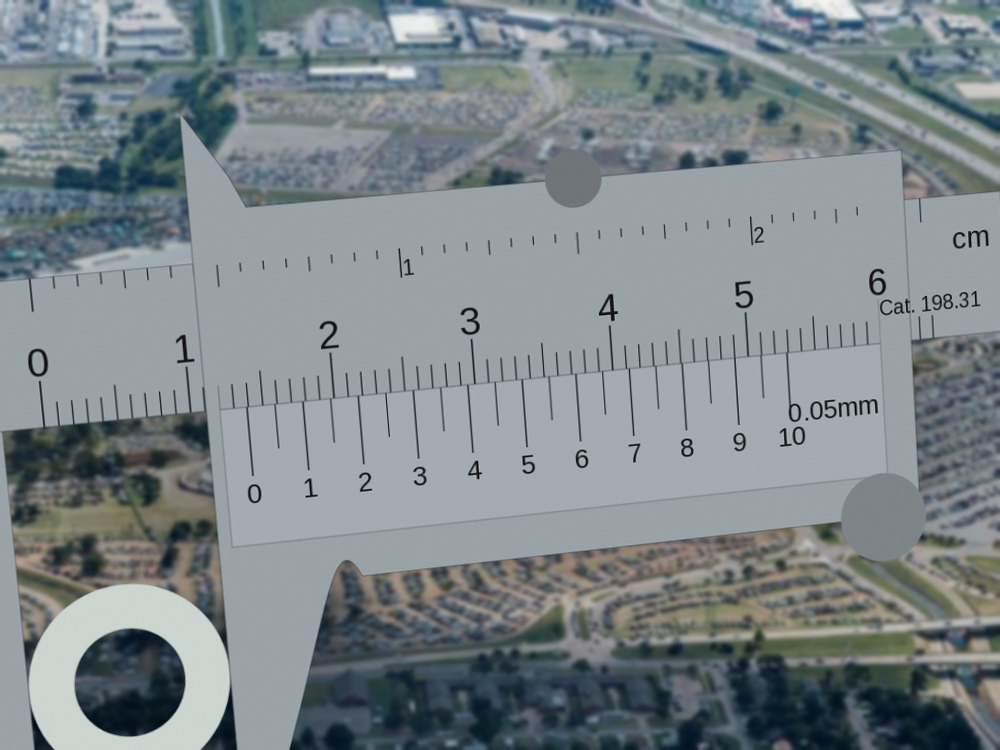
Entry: mm 13.9
